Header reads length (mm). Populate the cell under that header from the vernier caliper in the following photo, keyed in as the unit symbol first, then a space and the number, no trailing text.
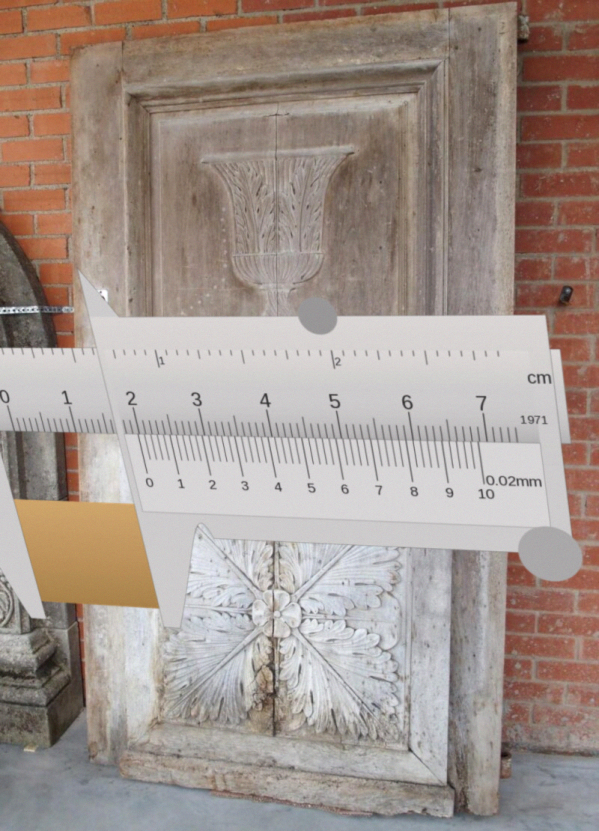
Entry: mm 19.8
